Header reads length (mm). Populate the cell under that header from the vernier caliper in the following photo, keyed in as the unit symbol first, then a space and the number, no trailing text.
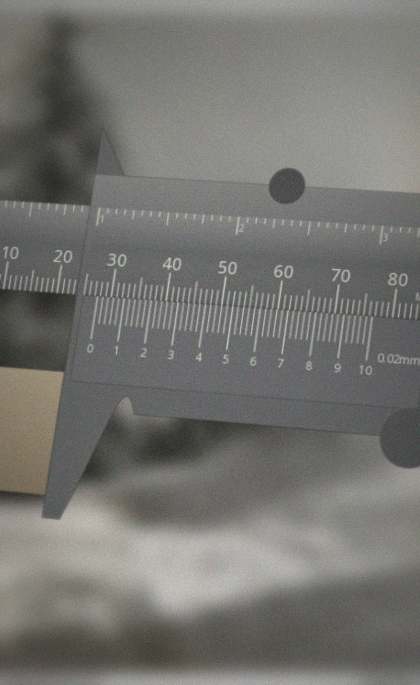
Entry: mm 27.5
